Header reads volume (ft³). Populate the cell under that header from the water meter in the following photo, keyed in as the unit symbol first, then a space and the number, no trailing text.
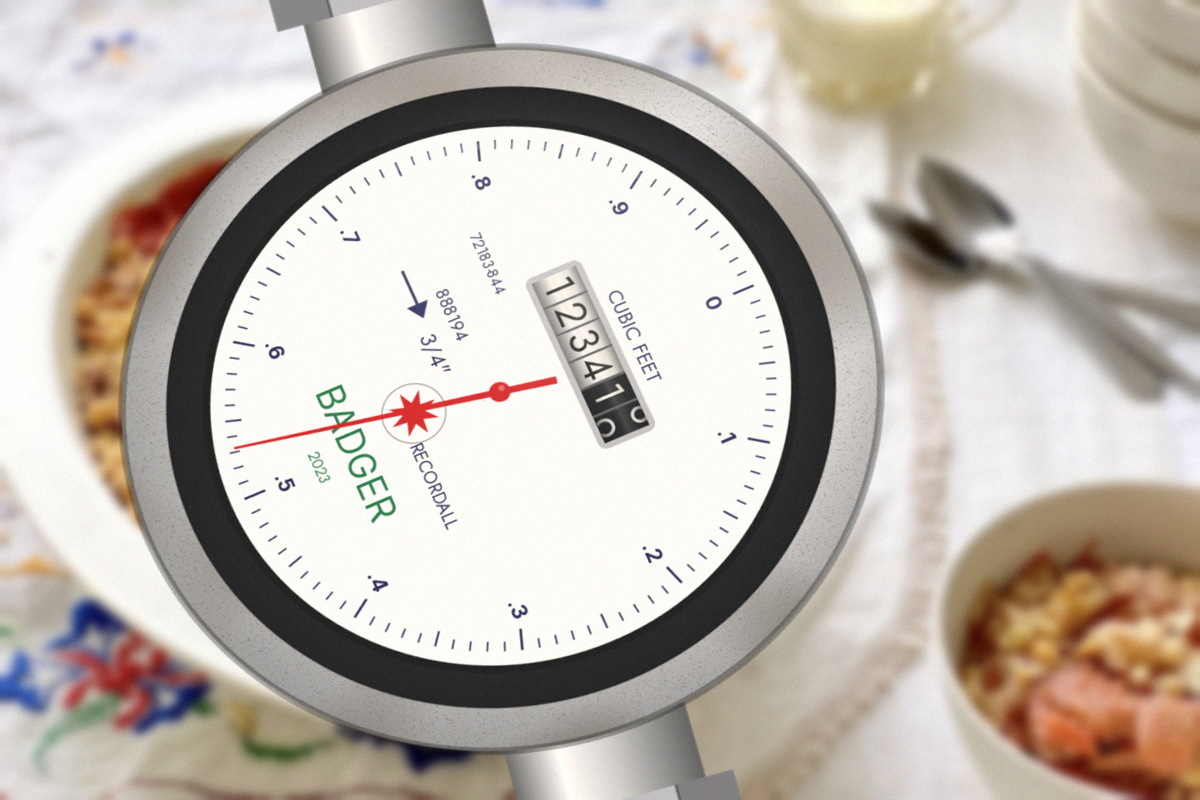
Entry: ft³ 123418.53
